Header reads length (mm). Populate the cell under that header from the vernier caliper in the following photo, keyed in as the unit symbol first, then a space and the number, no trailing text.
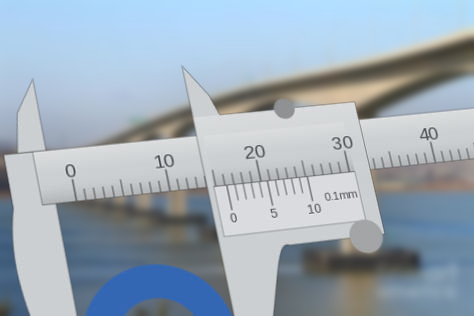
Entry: mm 16.2
